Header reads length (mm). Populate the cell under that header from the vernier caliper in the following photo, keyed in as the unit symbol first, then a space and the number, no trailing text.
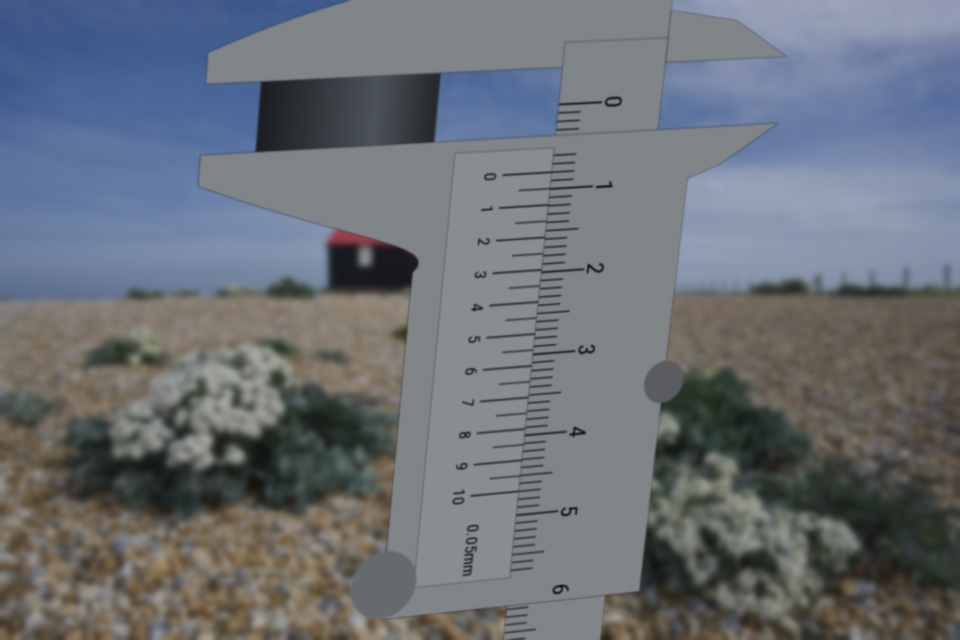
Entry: mm 8.0
